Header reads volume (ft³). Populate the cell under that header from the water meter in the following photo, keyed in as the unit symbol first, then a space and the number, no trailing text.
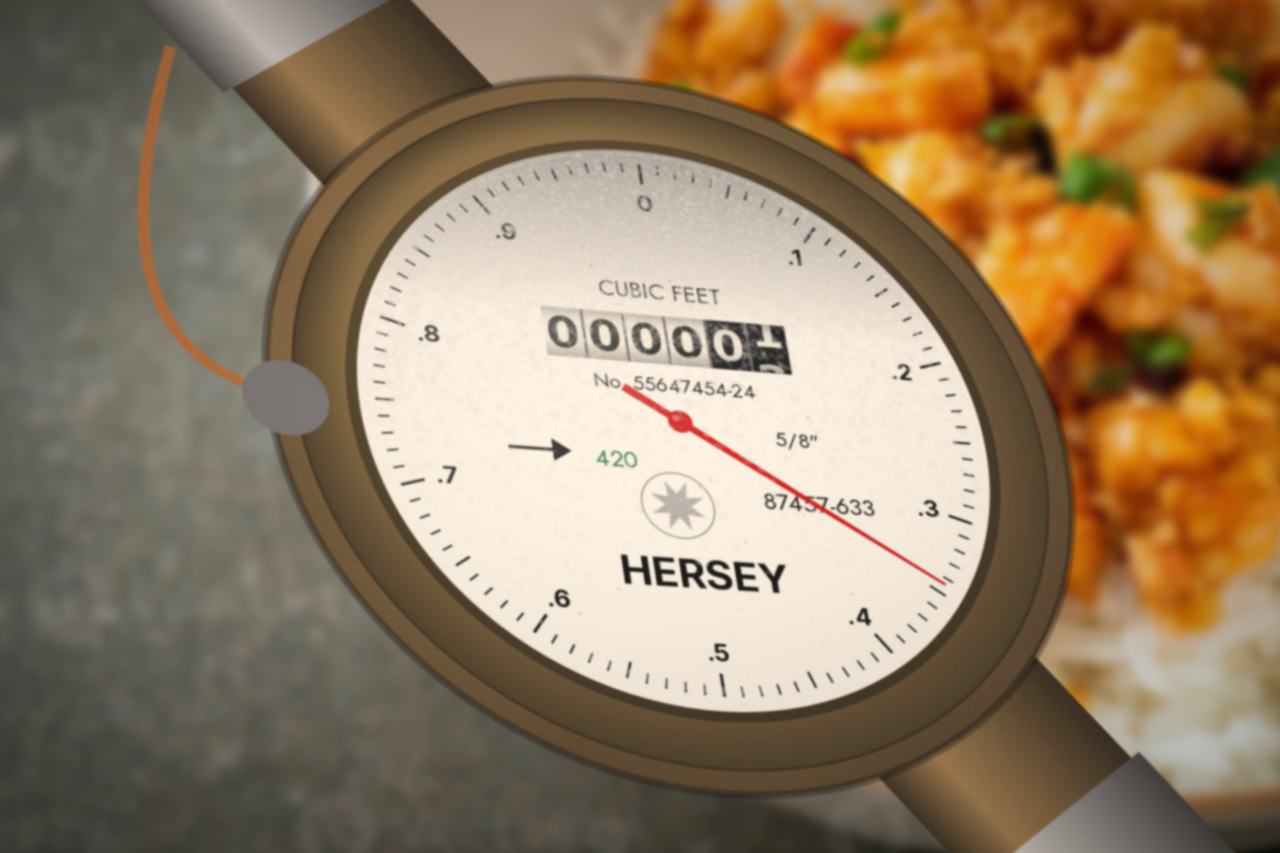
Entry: ft³ 1.34
